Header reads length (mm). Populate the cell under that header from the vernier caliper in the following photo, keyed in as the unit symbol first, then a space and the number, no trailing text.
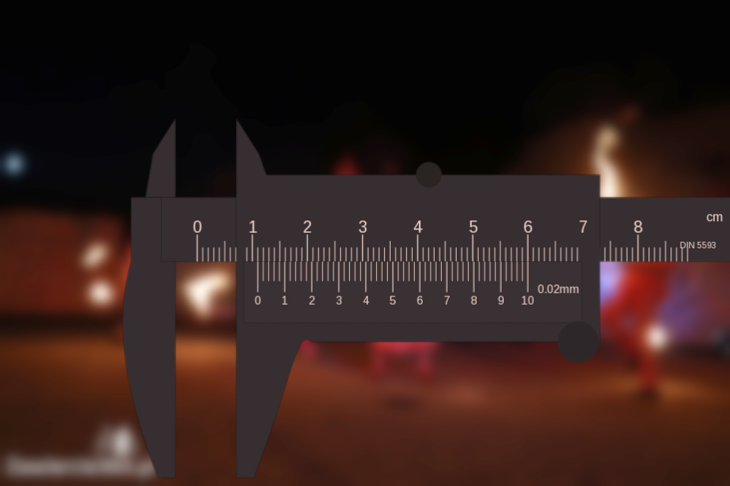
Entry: mm 11.0
